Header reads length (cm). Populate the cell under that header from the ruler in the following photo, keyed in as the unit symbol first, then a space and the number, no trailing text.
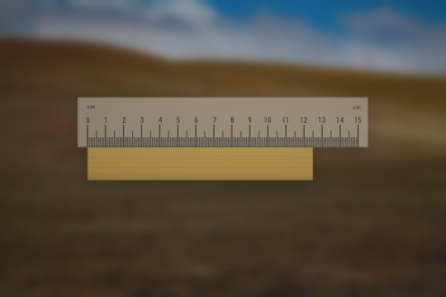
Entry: cm 12.5
